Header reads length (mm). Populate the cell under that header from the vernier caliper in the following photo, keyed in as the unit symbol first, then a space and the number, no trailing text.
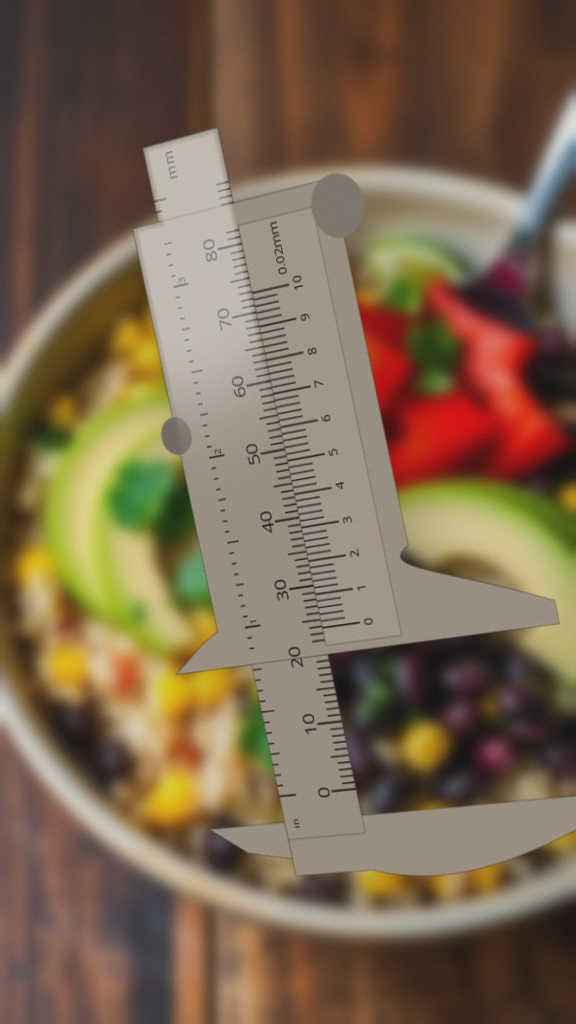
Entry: mm 23.8
